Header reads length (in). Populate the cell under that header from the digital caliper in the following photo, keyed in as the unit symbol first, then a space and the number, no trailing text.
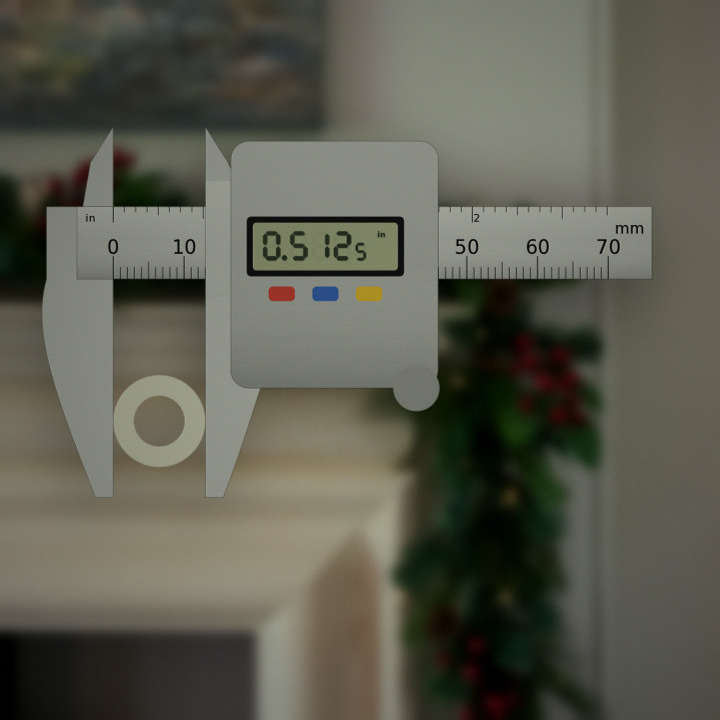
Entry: in 0.5125
